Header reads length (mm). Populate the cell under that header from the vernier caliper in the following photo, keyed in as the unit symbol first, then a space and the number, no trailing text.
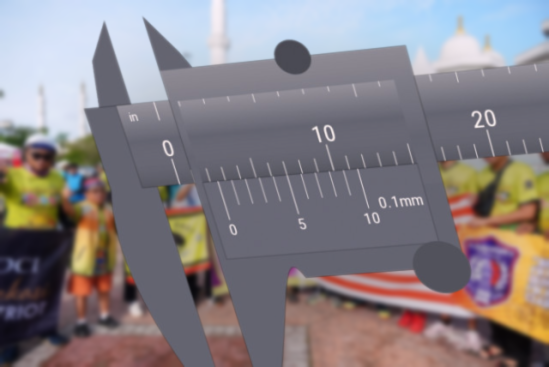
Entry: mm 2.5
